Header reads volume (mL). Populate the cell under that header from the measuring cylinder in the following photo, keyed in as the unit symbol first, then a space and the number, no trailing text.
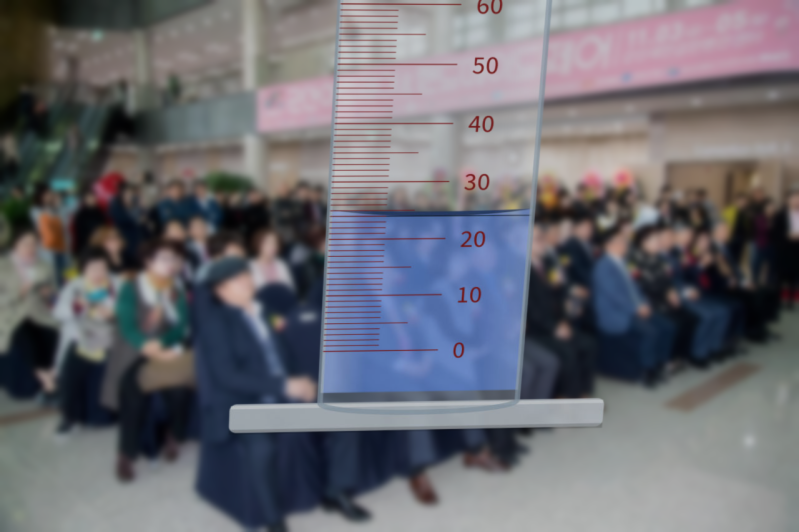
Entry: mL 24
